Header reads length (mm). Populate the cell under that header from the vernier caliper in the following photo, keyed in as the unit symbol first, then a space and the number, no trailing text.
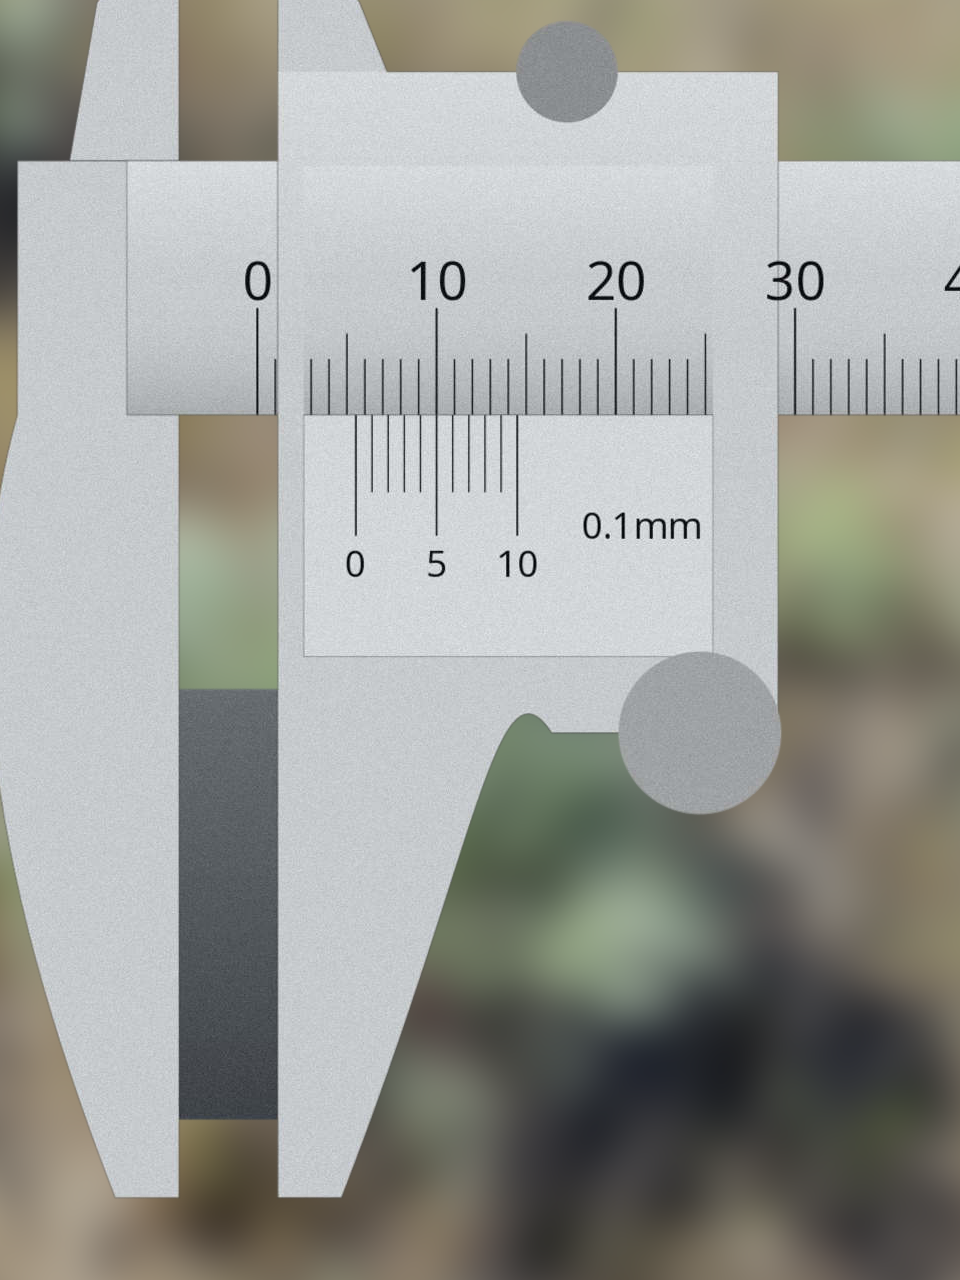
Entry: mm 5.5
